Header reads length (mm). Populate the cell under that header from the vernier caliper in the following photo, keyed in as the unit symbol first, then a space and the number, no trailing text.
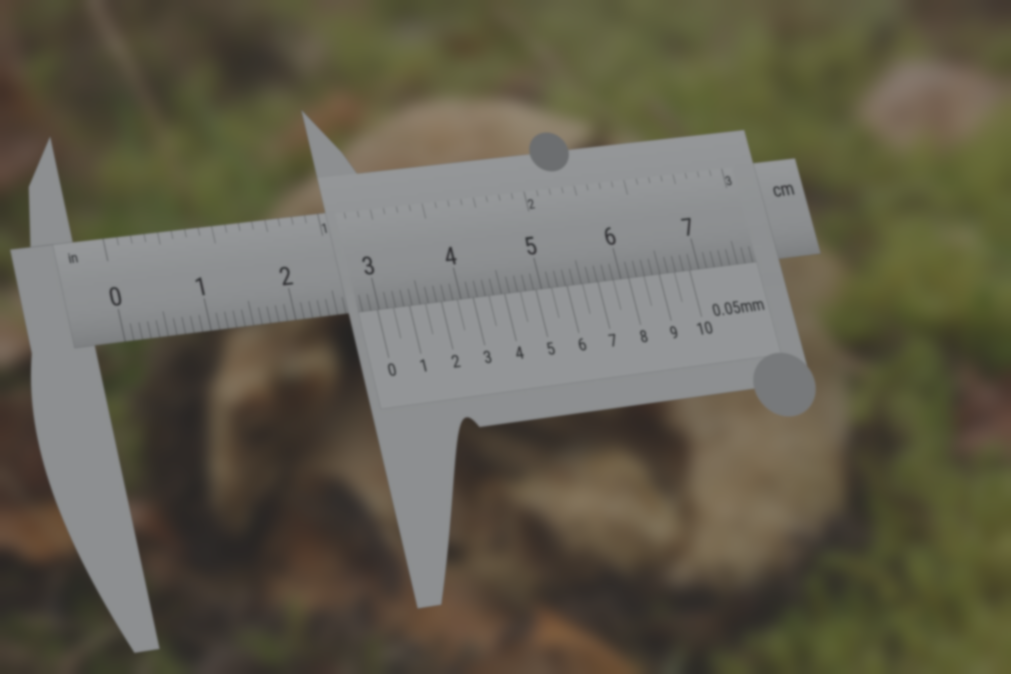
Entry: mm 29.8
